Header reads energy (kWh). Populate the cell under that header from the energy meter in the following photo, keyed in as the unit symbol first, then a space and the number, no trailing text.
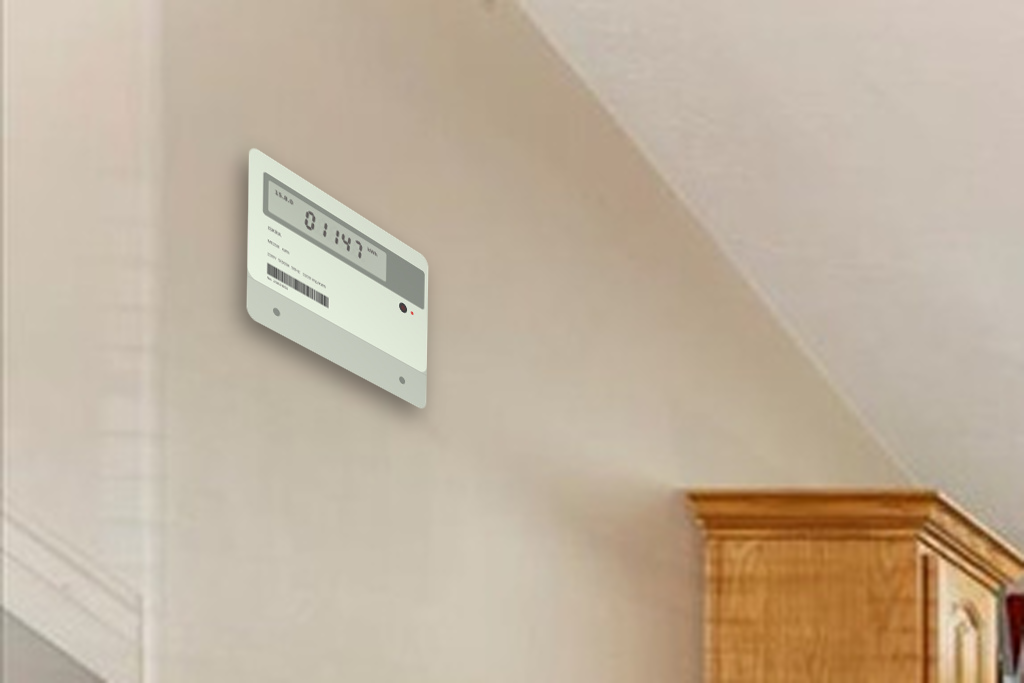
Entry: kWh 1147
